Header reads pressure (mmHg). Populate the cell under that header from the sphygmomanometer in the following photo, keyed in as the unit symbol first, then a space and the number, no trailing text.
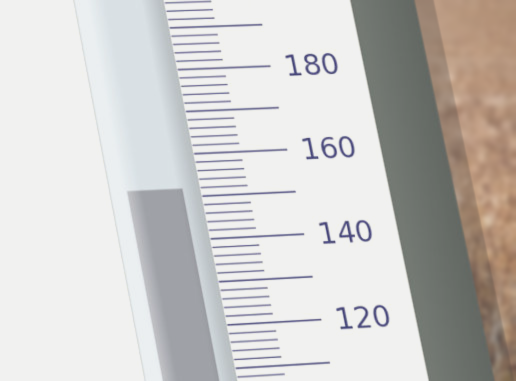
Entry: mmHg 152
